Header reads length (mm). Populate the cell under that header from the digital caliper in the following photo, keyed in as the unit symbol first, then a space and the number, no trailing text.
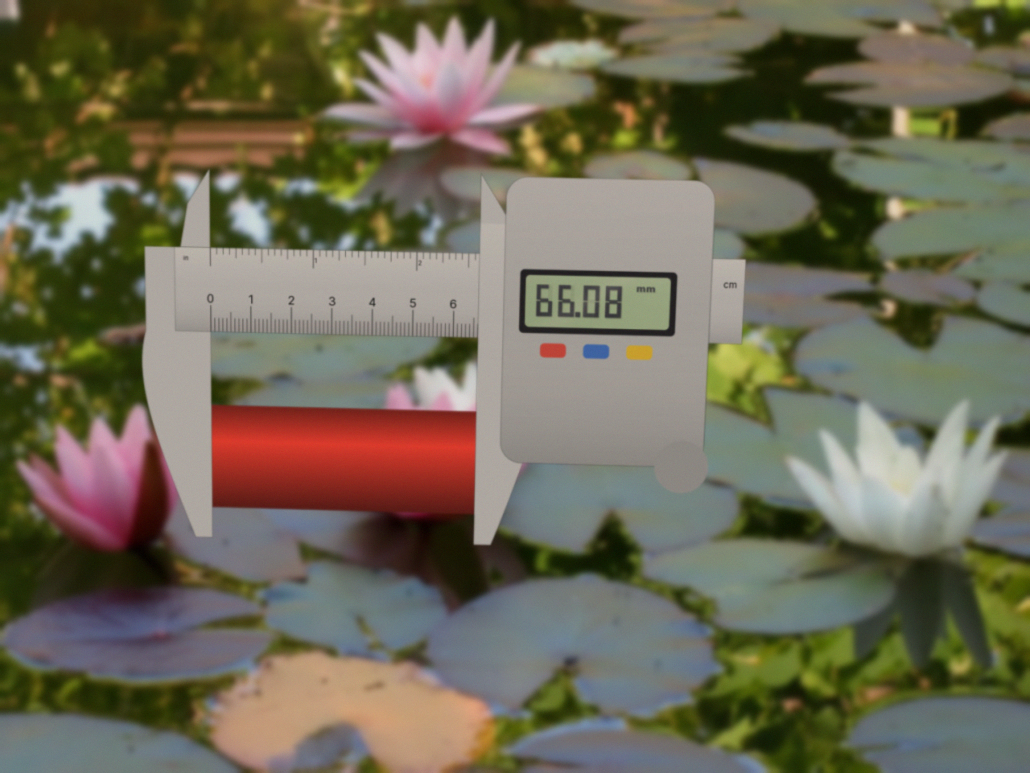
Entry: mm 66.08
